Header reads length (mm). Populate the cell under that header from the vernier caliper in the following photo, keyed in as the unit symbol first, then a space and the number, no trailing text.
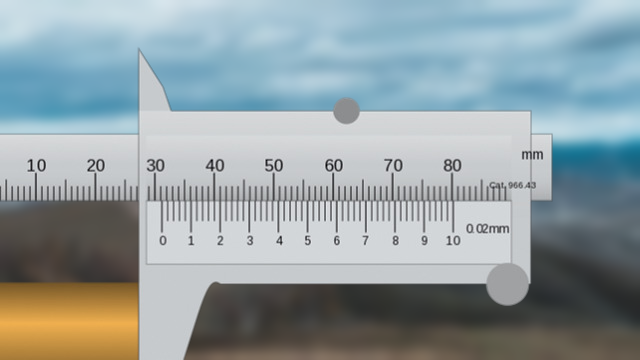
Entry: mm 31.2
